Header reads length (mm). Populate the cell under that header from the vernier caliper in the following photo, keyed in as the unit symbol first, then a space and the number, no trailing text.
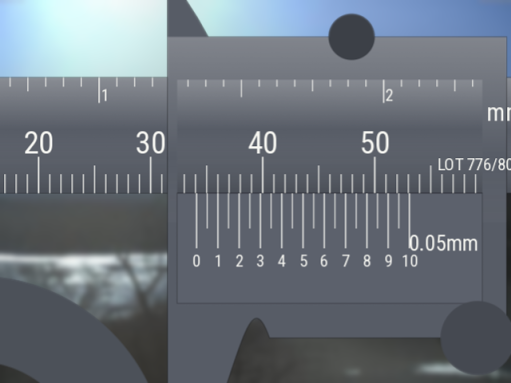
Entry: mm 34.1
